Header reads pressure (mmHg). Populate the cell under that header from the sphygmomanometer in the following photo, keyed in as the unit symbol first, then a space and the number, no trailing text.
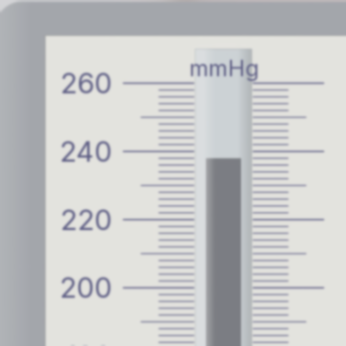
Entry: mmHg 238
